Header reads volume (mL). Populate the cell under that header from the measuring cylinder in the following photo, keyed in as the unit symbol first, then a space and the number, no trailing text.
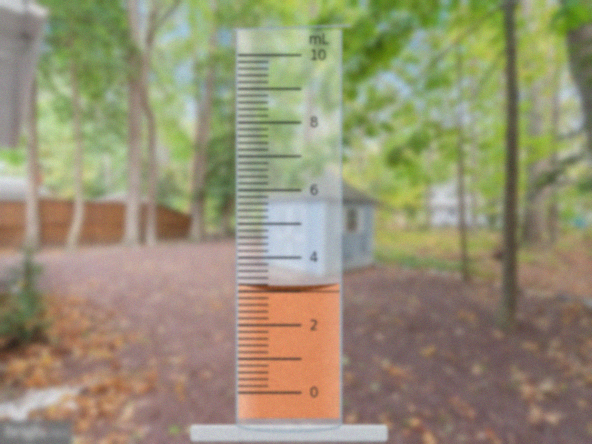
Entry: mL 3
